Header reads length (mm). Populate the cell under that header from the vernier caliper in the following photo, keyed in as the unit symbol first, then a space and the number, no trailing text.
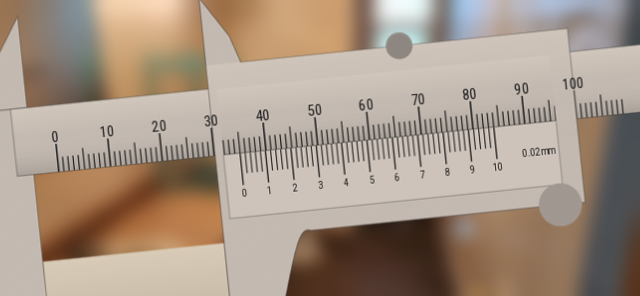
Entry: mm 35.0
